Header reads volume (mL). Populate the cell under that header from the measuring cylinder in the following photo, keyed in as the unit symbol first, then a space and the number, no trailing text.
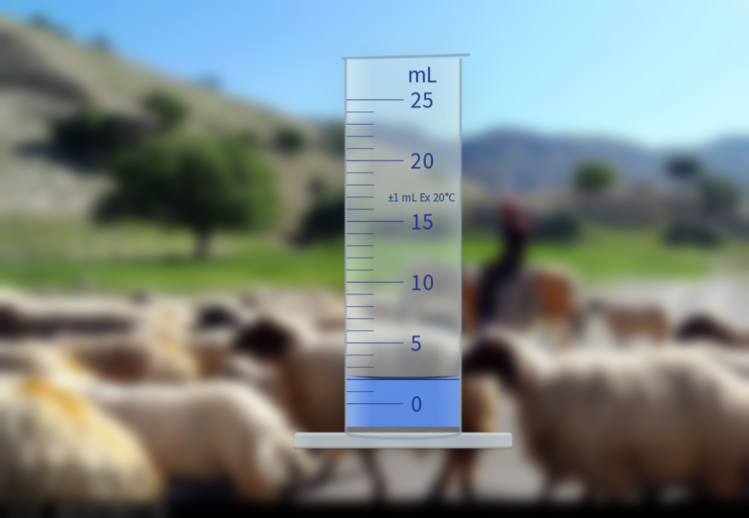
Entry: mL 2
